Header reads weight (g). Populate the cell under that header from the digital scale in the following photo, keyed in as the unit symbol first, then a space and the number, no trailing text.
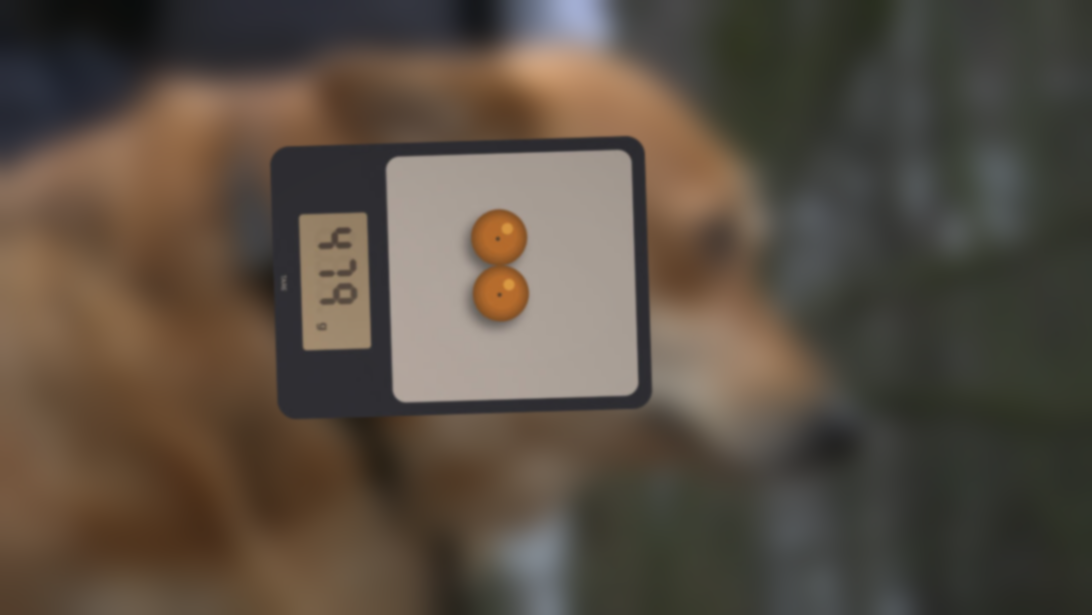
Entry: g 479
